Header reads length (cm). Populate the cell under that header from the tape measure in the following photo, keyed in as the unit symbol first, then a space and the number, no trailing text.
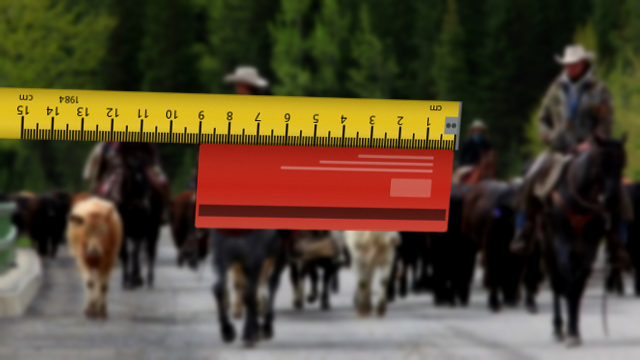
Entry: cm 9
